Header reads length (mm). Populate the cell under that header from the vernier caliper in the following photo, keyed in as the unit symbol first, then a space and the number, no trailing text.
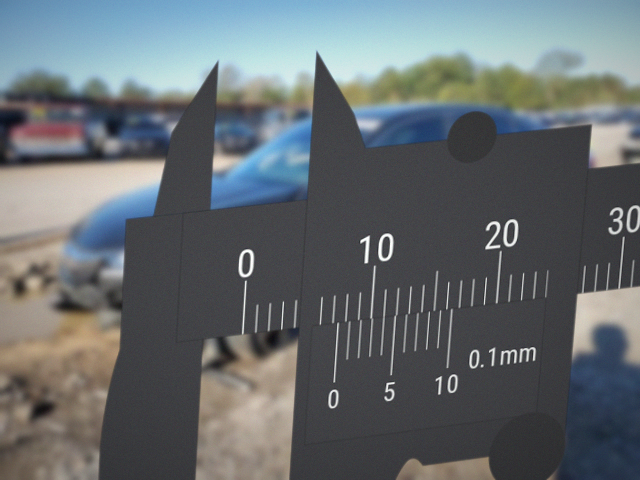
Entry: mm 7.4
